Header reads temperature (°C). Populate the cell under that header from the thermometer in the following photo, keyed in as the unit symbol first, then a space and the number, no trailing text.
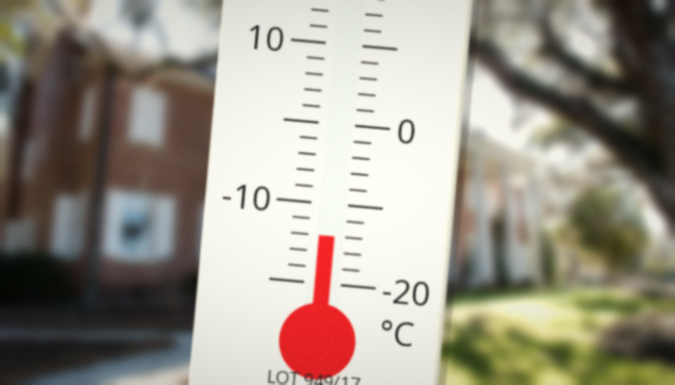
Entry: °C -14
